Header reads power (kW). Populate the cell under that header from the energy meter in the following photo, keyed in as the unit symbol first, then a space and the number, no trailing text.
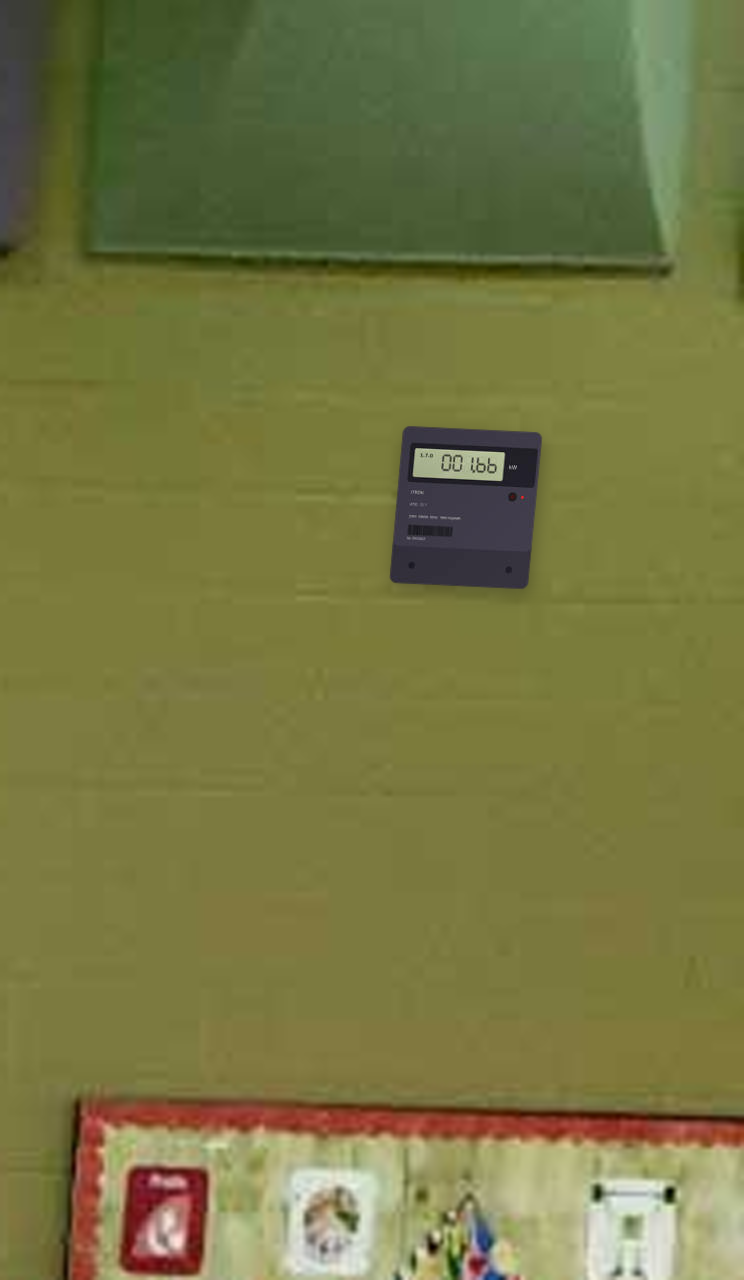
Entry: kW 1.66
